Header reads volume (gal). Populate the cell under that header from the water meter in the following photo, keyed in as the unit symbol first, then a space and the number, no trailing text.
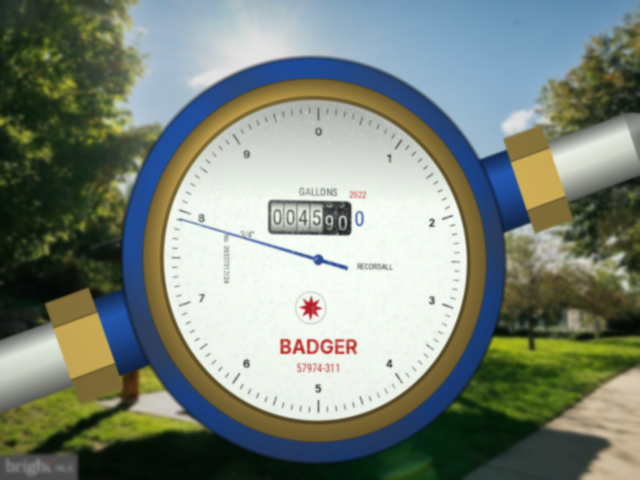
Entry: gal 45897.9
